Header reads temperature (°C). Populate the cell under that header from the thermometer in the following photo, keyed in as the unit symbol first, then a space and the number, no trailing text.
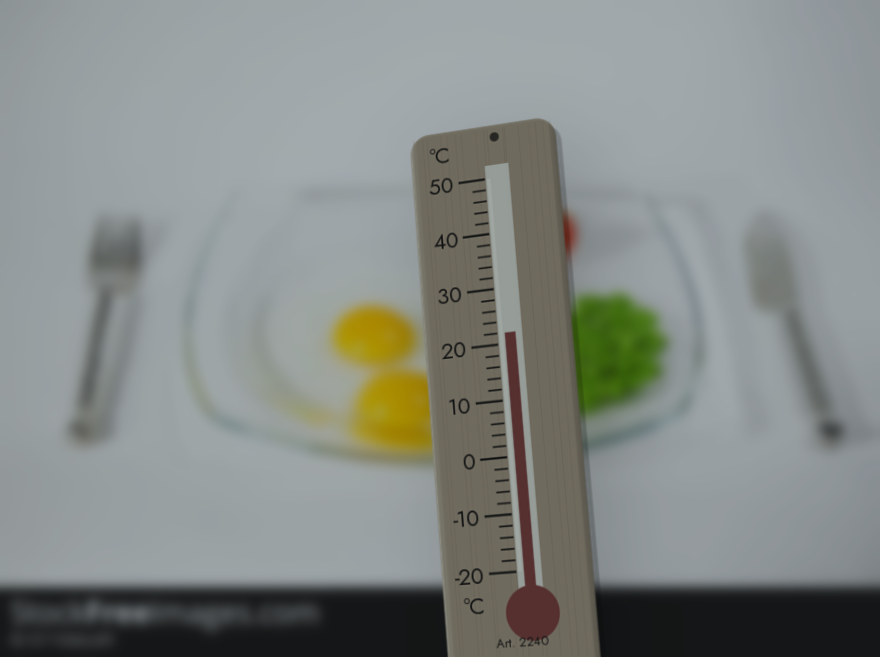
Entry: °C 22
